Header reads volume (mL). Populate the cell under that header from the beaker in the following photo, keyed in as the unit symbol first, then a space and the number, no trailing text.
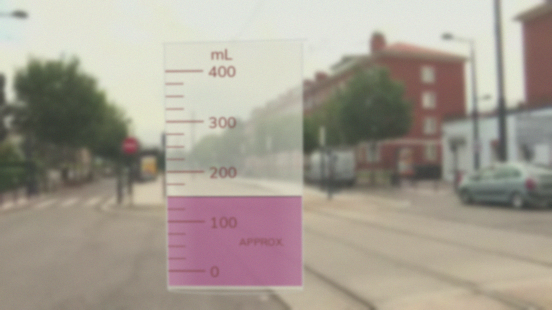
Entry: mL 150
